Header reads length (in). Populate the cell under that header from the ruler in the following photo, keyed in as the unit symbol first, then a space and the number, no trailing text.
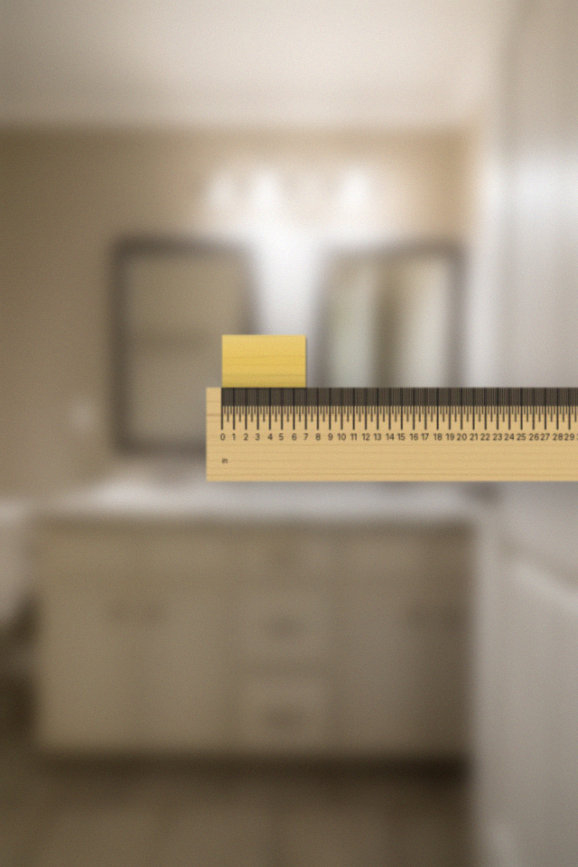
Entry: in 7
